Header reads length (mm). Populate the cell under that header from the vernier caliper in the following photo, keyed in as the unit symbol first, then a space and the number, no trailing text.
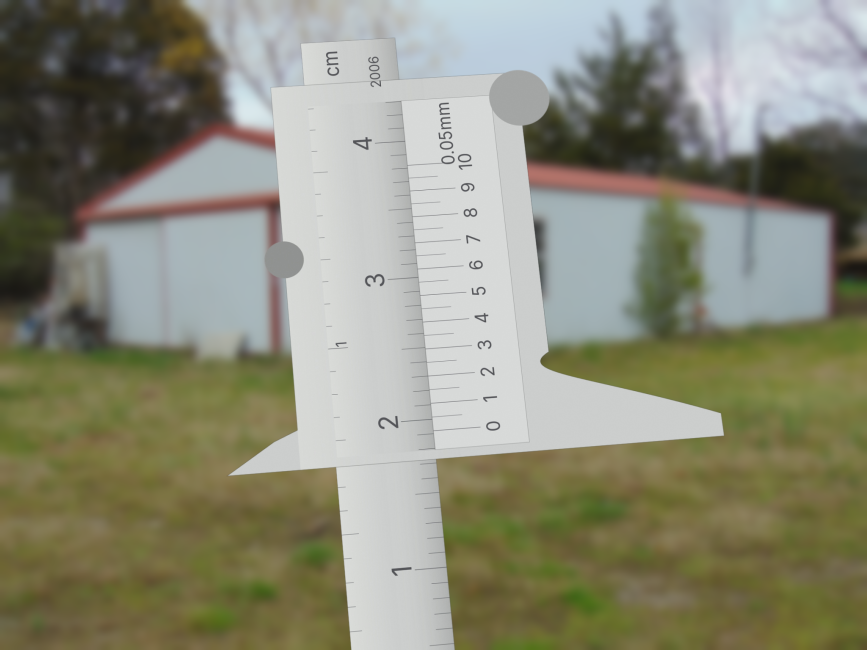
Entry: mm 19.2
